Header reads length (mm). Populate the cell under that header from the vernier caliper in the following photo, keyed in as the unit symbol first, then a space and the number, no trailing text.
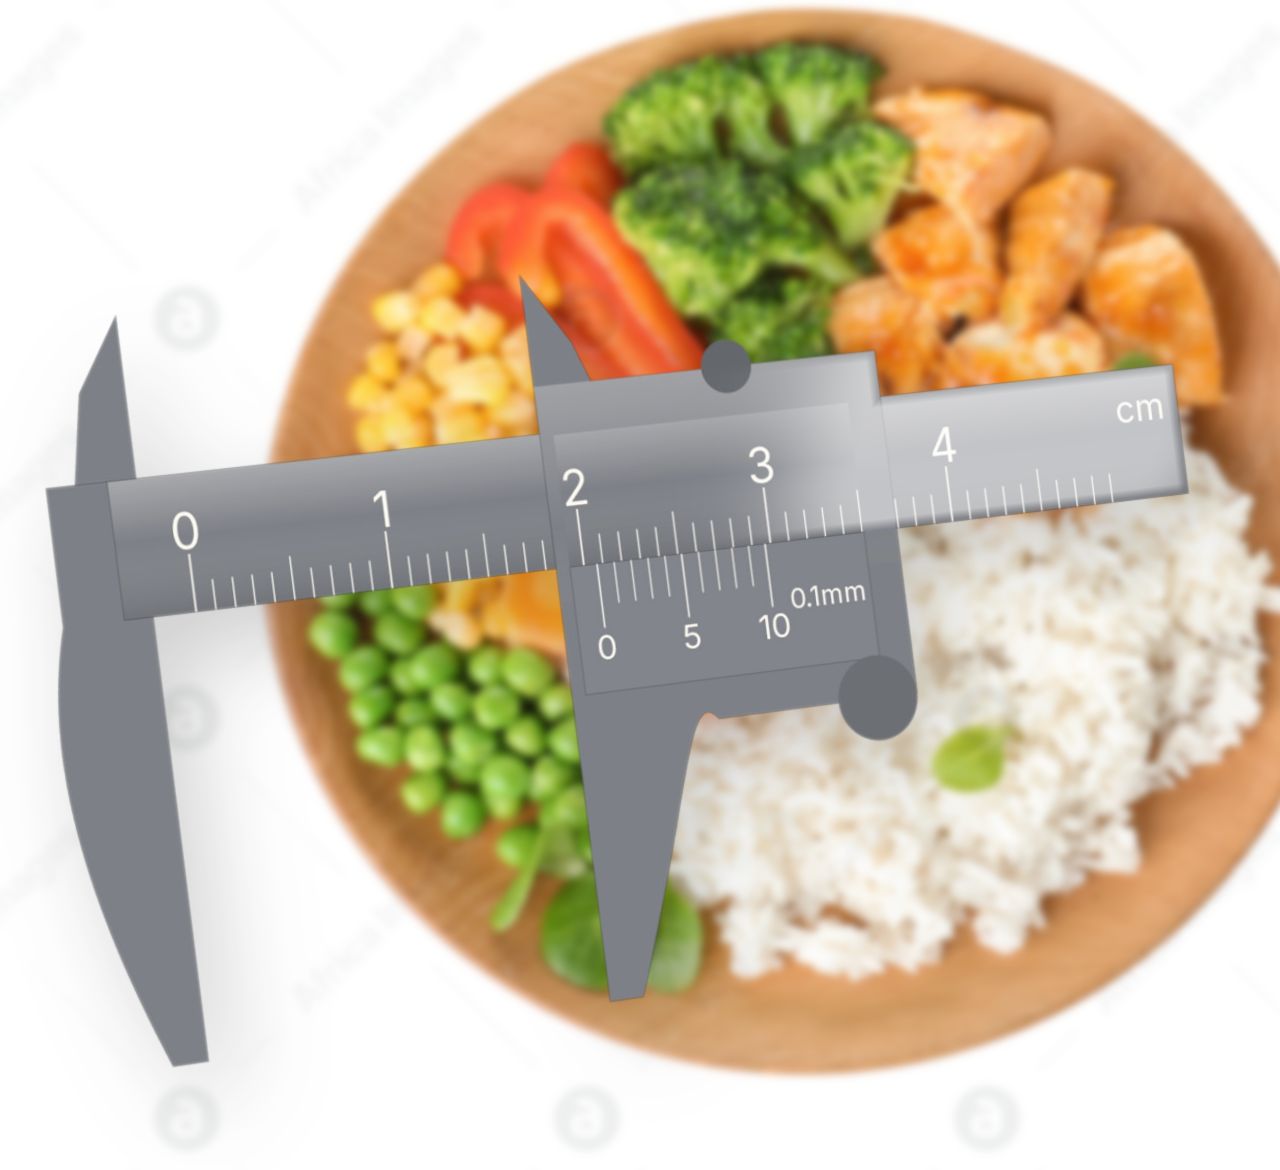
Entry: mm 20.7
